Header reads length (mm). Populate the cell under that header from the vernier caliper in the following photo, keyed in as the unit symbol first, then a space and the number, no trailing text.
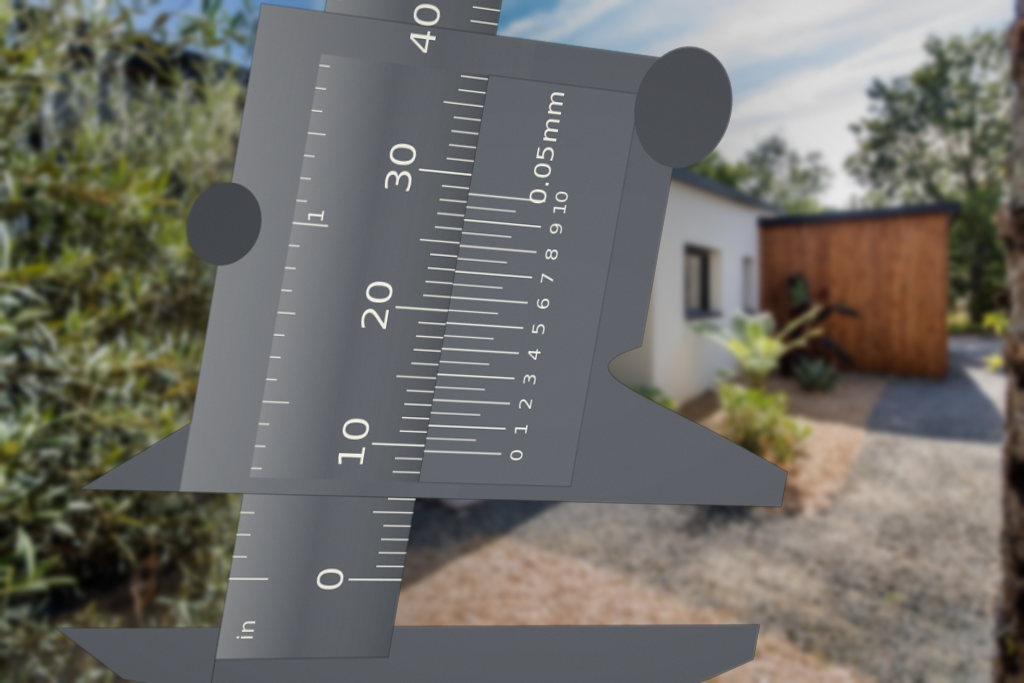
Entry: mm 9.6
